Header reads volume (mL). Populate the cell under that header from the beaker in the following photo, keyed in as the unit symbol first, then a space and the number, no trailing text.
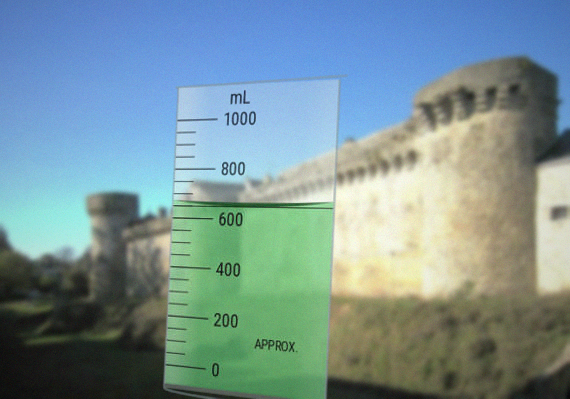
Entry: mL 650
